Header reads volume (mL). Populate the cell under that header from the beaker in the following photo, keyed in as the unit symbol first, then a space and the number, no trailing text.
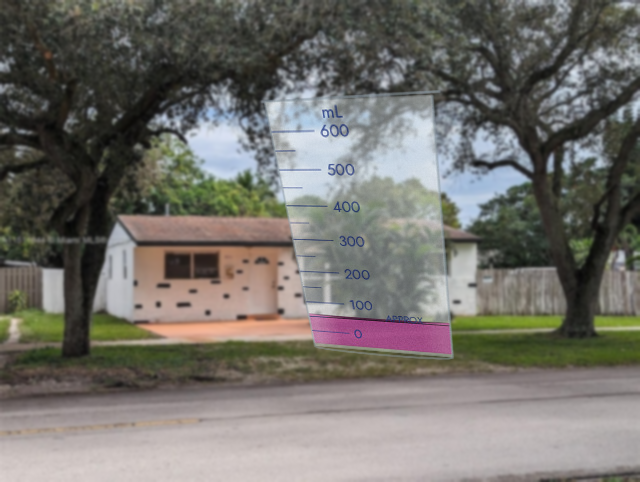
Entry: mL 50
